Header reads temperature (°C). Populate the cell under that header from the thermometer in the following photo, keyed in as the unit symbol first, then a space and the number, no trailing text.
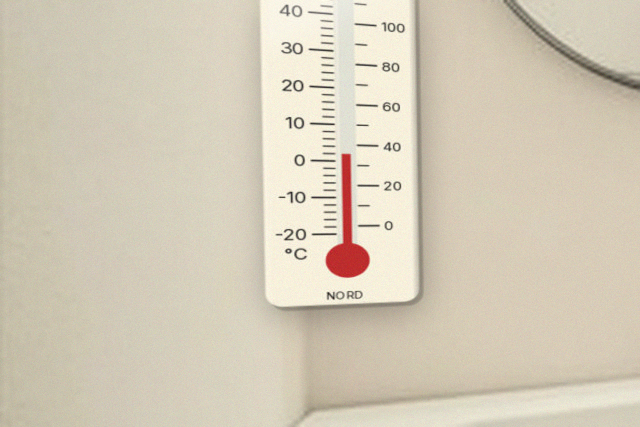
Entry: °C 2
